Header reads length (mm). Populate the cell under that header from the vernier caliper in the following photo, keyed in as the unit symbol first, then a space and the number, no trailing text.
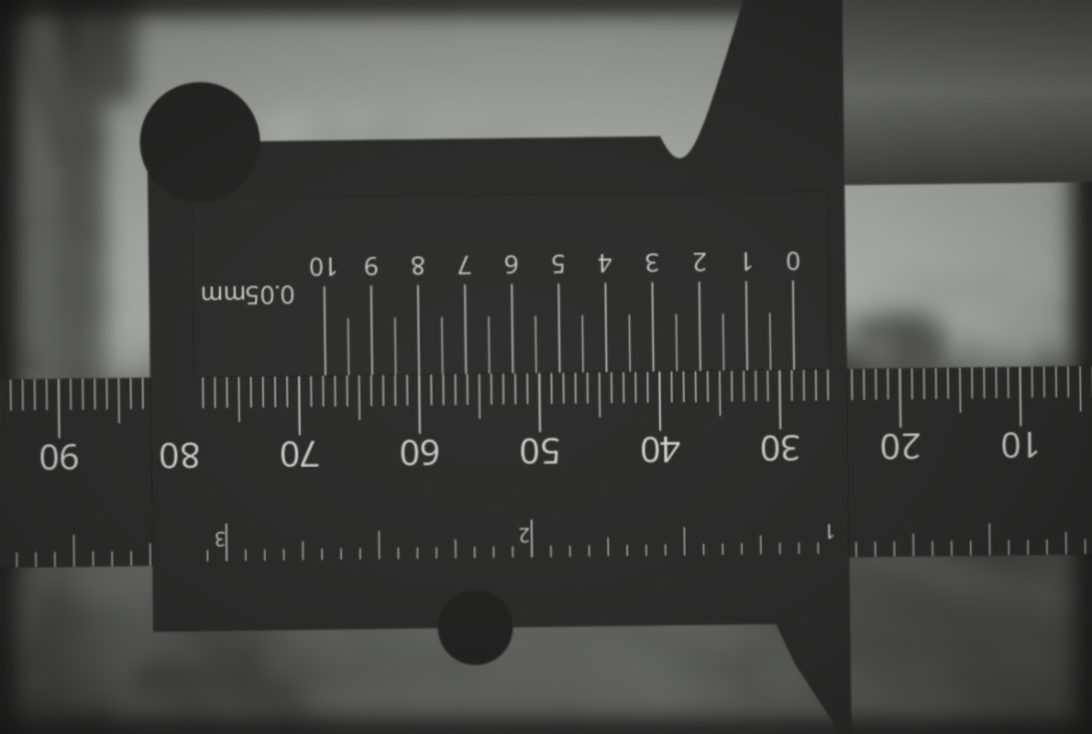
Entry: mm 28.8
